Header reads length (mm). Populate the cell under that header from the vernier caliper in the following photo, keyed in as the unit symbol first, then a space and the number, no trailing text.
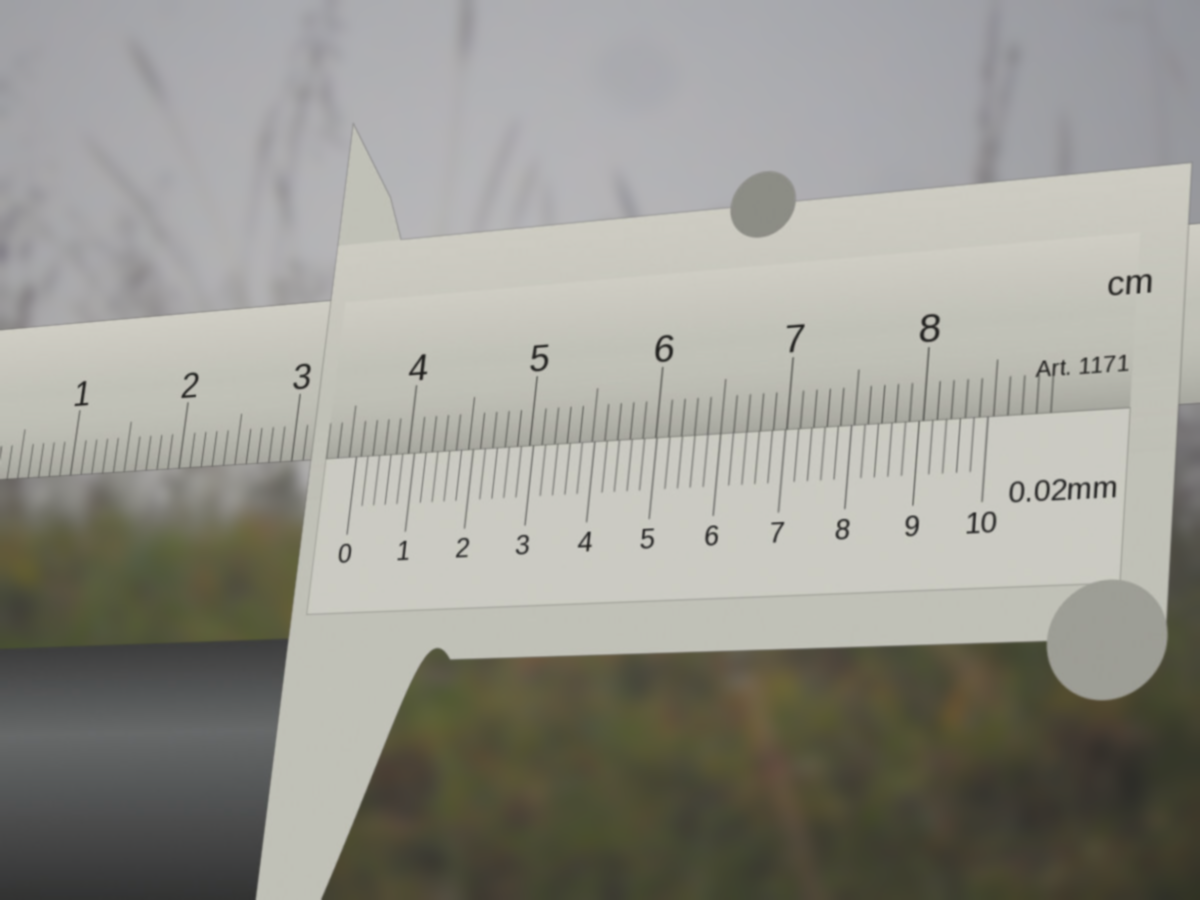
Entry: mm 35.6
